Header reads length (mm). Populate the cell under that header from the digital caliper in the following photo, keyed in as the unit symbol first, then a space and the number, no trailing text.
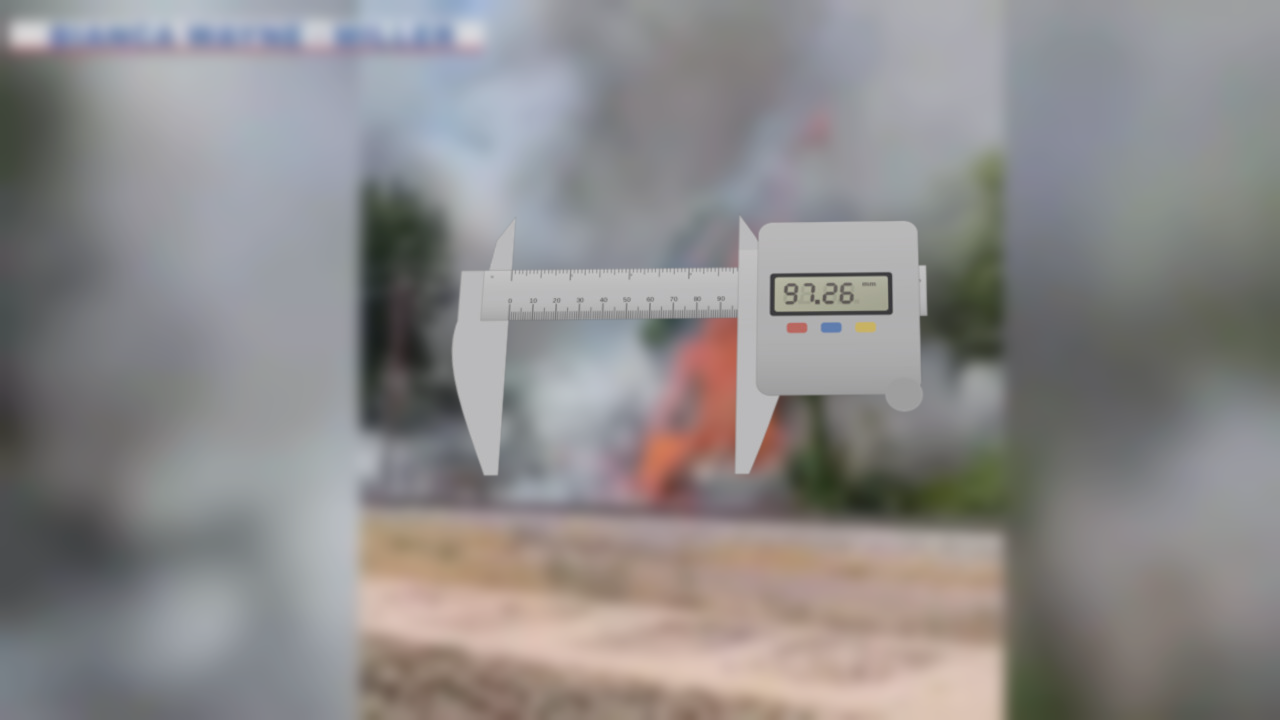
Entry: mm 97.26
